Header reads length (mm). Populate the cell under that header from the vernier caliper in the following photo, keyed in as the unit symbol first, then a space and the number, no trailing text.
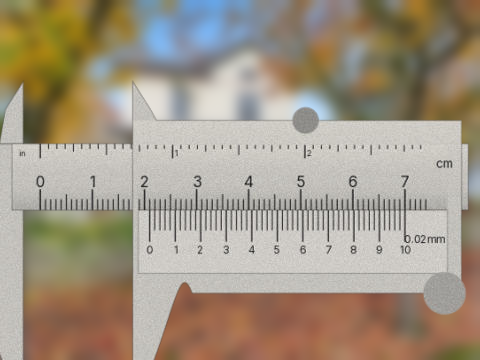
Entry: mm 21.0
